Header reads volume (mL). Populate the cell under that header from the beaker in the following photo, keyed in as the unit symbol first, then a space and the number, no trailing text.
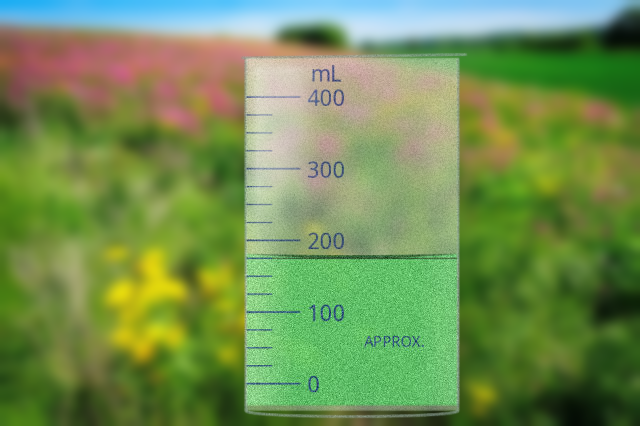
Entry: mL 175
